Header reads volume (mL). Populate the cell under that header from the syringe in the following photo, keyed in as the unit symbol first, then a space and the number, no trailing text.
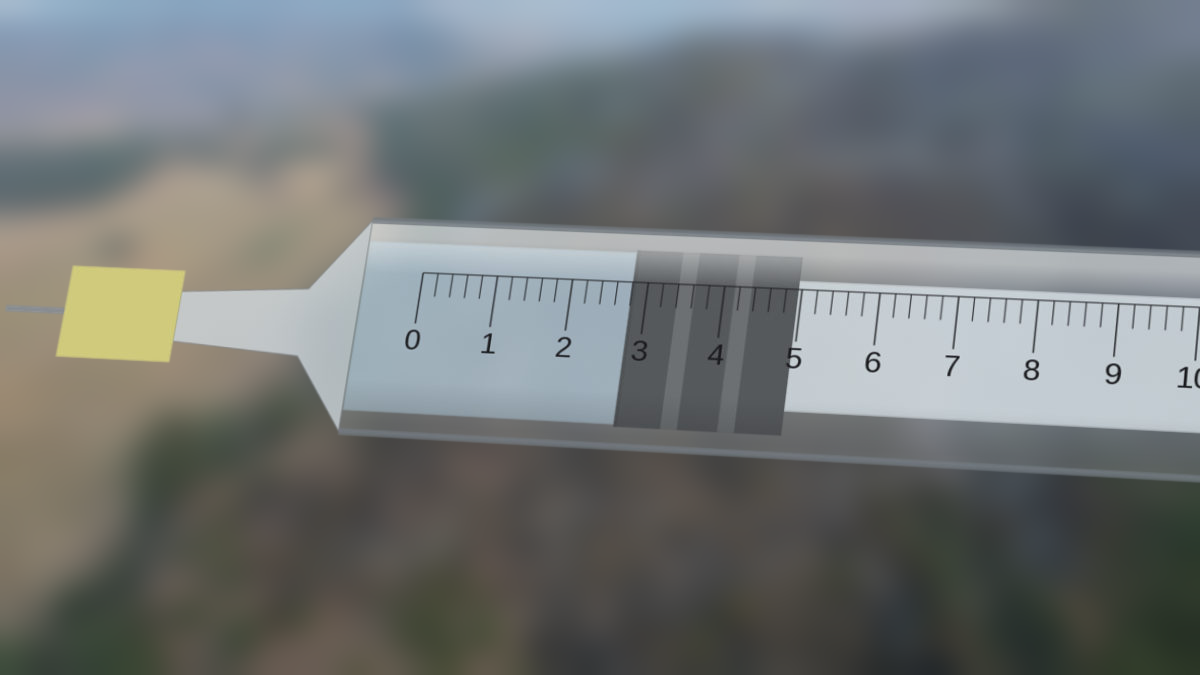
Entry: mL 2.8
